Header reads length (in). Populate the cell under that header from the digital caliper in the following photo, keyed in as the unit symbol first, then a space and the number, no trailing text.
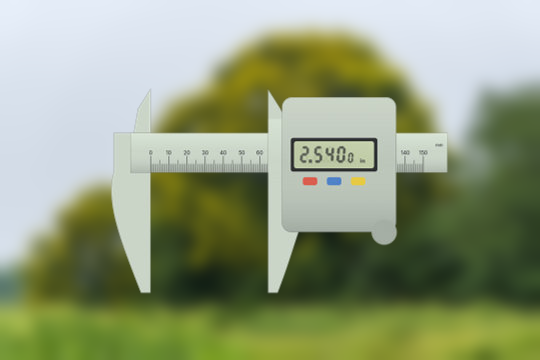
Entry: in 2.5400
